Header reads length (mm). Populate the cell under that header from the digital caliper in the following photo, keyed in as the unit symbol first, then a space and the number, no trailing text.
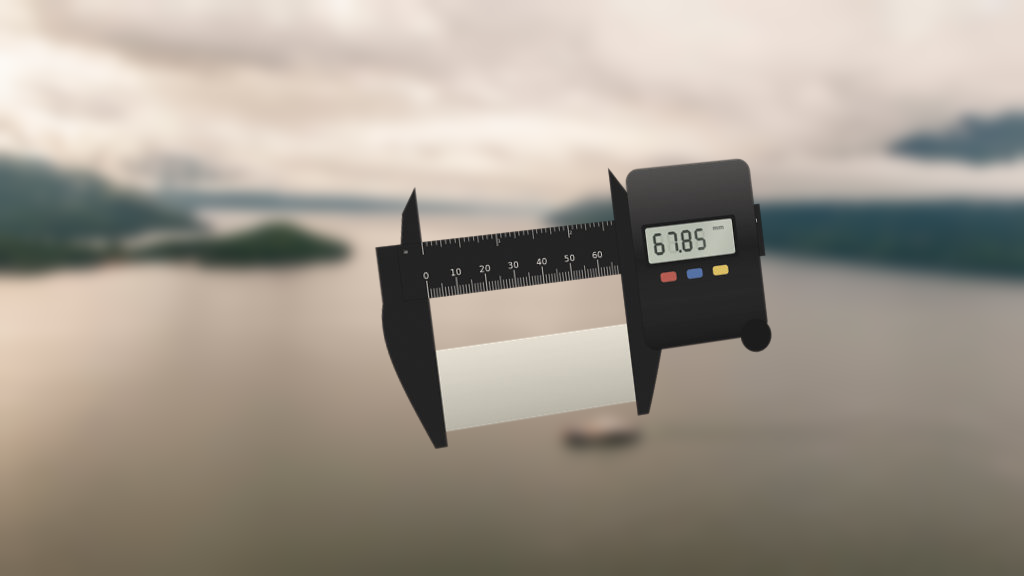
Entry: mm 67.85
